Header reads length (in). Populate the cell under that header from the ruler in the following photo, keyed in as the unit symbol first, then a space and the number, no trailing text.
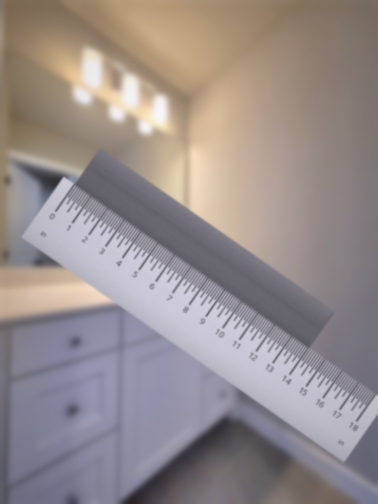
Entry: in 14
